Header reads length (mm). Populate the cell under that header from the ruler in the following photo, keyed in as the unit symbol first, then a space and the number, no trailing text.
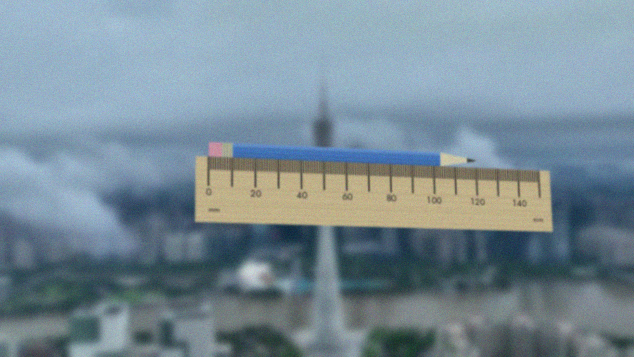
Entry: mm 120
